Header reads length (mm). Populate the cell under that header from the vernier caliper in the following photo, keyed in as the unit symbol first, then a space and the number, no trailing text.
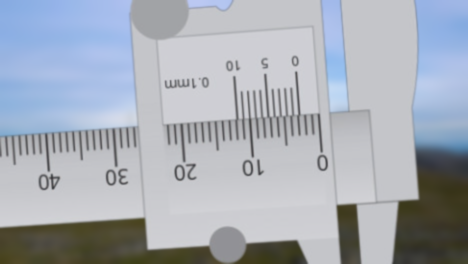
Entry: mm 2.8
